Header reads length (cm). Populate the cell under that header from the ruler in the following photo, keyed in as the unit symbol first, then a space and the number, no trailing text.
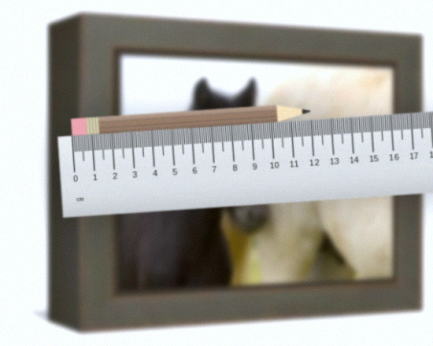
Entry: cm 12
